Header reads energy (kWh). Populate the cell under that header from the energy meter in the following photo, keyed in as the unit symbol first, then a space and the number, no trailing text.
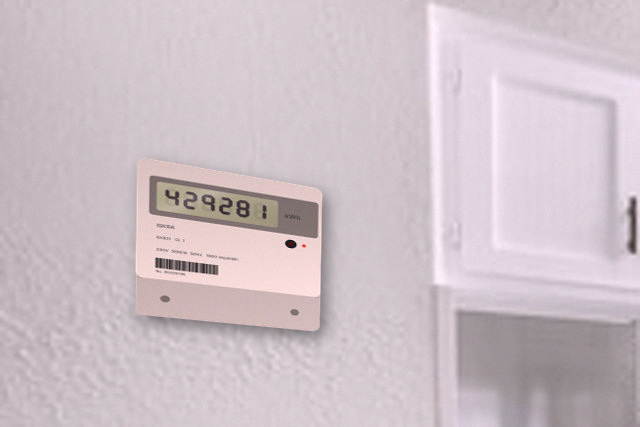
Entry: kWh 429281
